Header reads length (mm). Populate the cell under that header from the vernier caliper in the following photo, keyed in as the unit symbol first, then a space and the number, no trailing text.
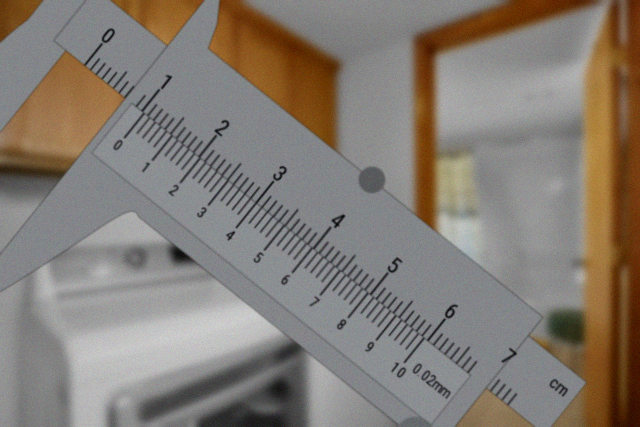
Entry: mm 10.4
